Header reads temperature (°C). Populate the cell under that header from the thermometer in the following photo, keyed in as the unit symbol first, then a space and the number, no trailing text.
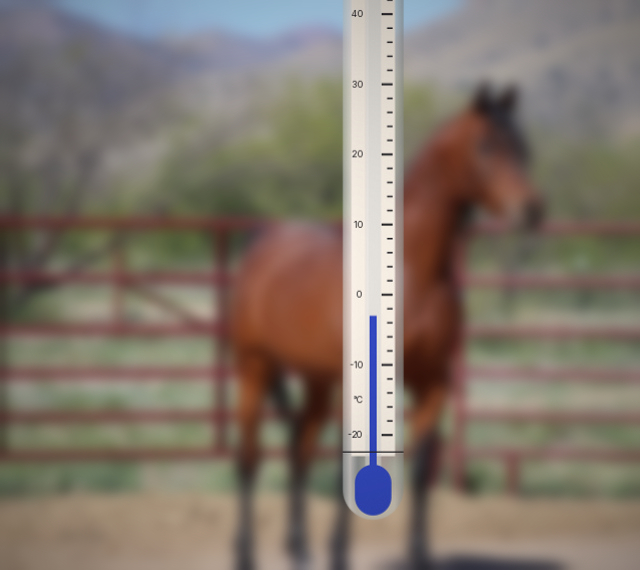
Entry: °C -3
